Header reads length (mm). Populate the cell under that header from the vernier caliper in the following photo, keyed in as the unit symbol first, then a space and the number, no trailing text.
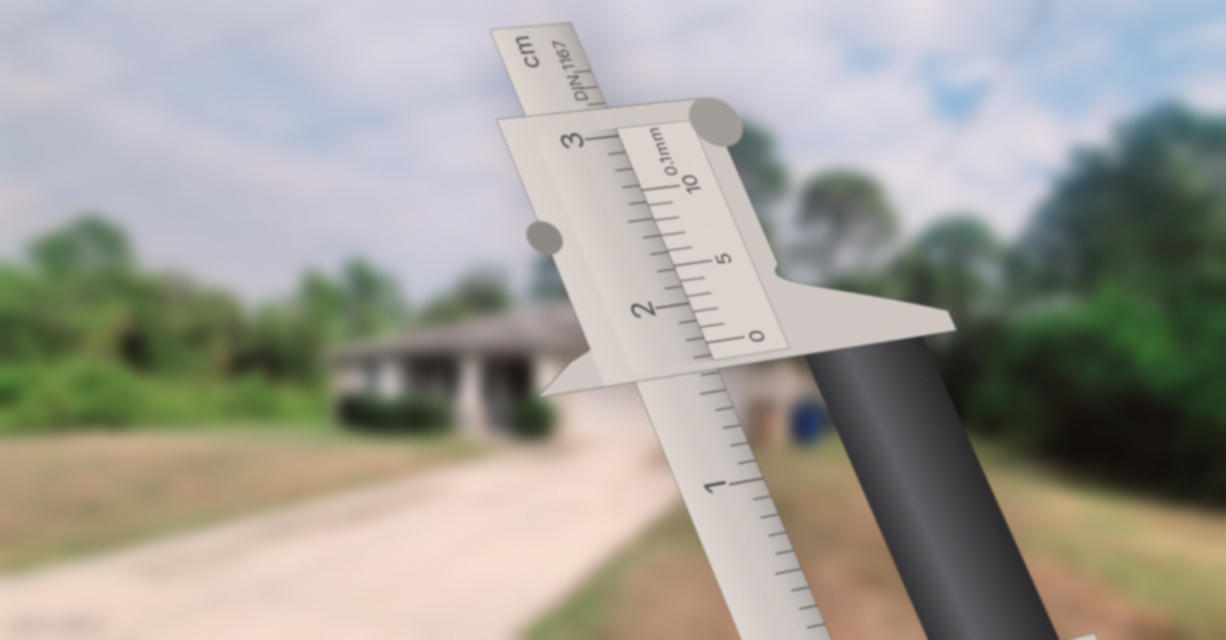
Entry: mm 17.7
